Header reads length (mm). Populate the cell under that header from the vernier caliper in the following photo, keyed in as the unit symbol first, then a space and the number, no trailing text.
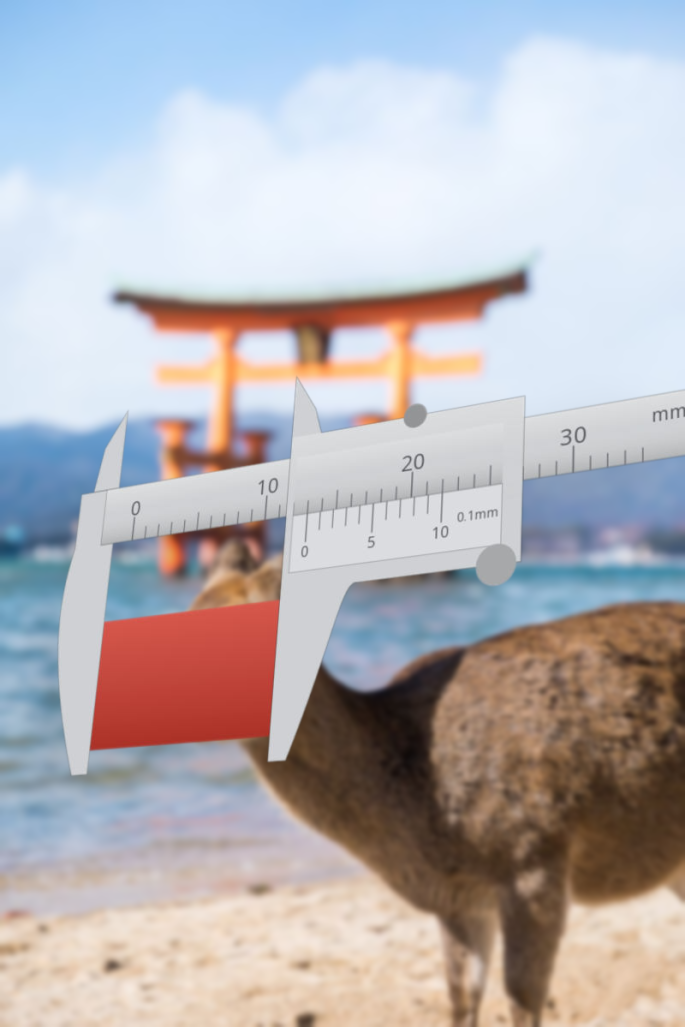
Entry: mm 13.0
